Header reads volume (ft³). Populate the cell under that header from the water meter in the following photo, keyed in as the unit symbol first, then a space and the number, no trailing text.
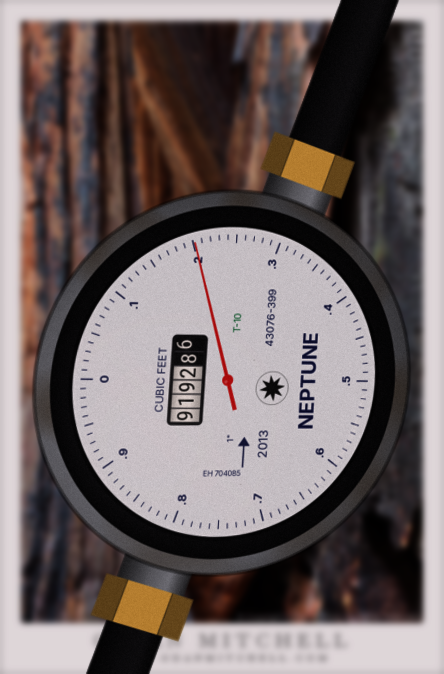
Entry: ft³ 919286.20
